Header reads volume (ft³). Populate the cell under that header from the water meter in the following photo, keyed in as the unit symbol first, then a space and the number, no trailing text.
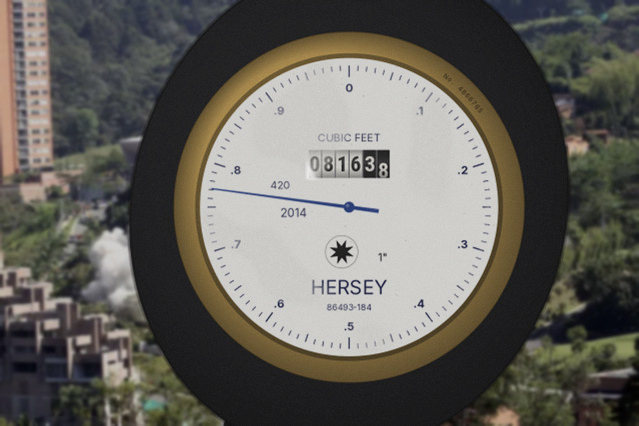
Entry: ft³ 81637.77
